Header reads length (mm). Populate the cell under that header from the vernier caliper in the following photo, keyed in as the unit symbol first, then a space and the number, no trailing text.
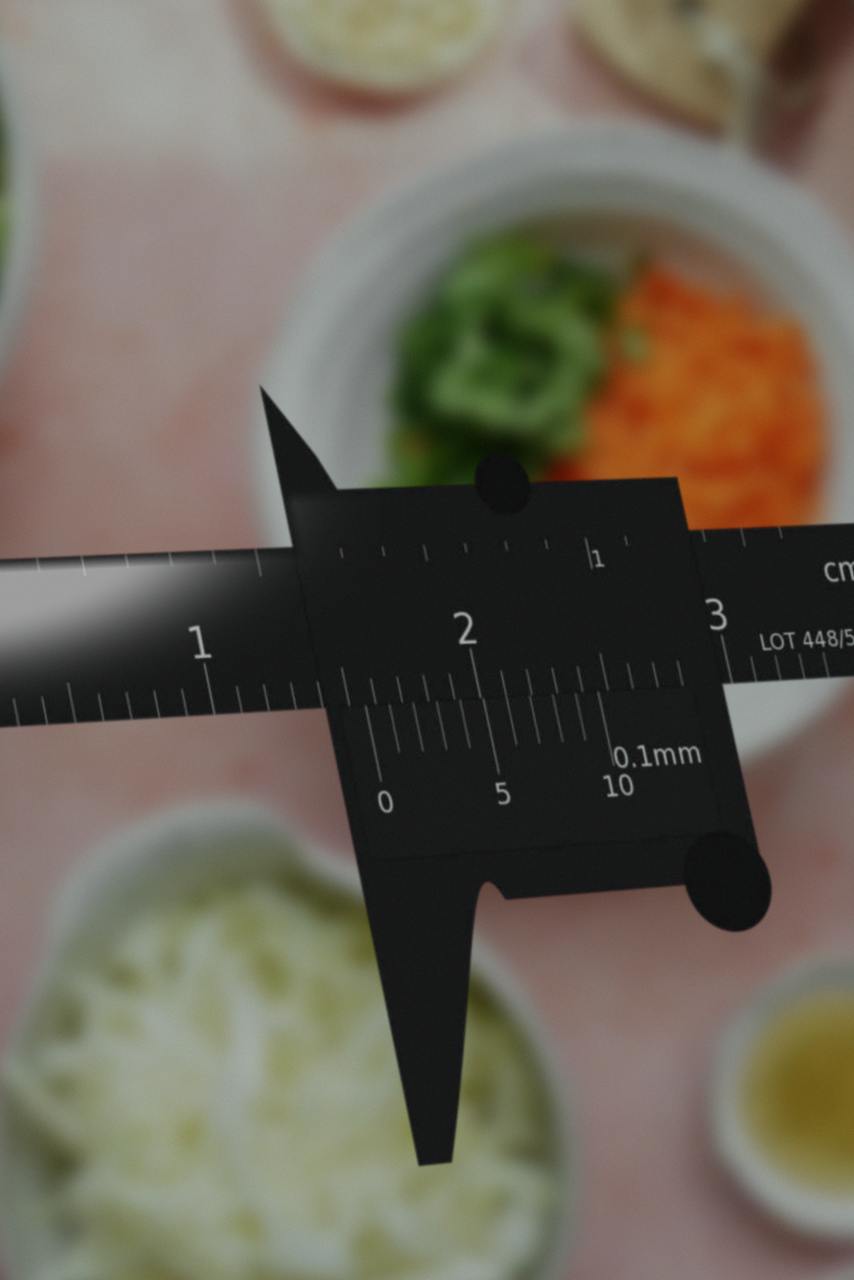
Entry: mm 15.6
